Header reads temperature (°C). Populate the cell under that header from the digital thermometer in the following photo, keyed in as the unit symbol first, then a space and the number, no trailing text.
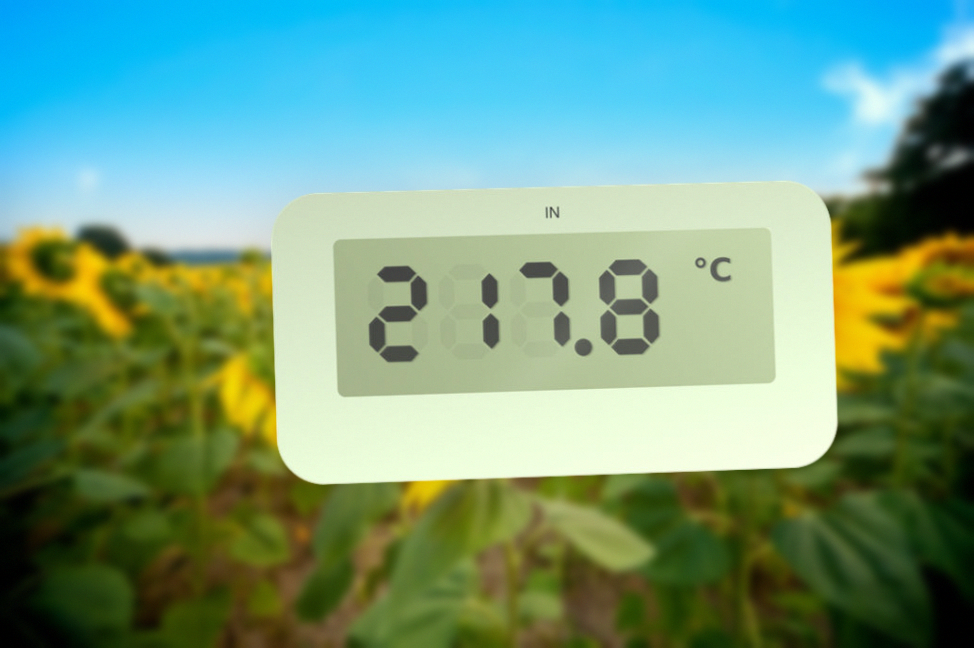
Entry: °C 217.8
